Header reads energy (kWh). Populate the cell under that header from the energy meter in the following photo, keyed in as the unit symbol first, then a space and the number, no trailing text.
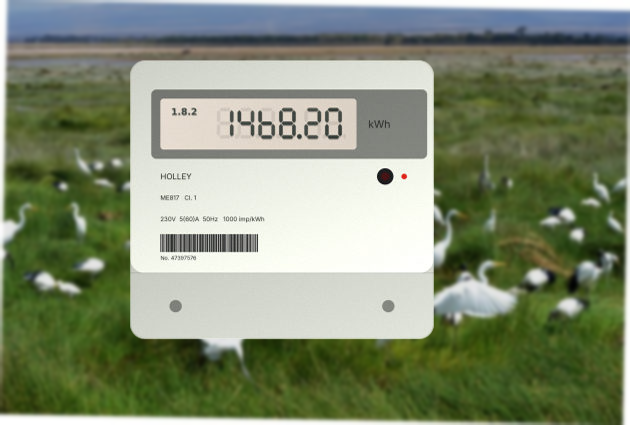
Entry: kWh 1468.20
